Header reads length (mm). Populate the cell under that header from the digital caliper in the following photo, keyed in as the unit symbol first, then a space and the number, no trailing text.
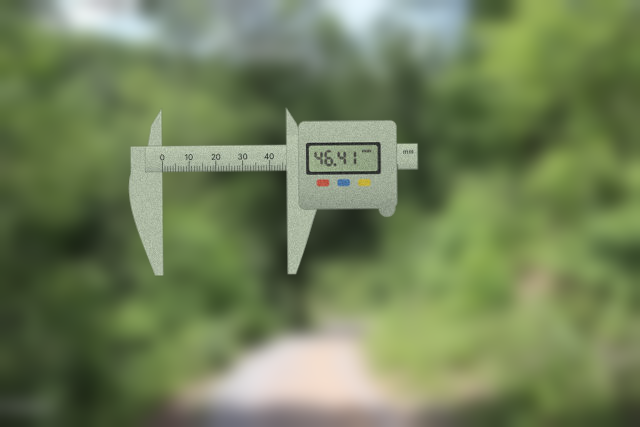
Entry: mm 46.41
